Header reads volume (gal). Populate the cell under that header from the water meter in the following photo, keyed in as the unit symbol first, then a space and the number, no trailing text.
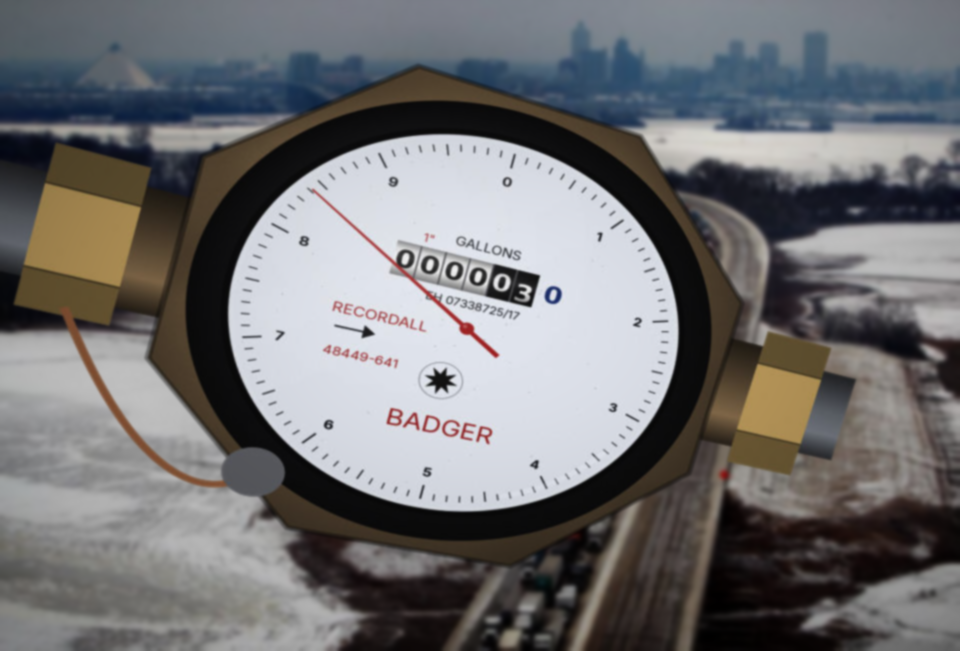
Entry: gal 28.4
